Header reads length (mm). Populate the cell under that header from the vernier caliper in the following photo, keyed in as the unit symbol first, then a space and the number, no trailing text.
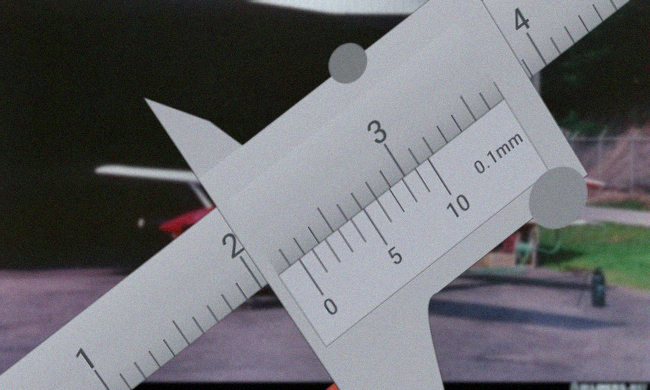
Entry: mm 22.6
